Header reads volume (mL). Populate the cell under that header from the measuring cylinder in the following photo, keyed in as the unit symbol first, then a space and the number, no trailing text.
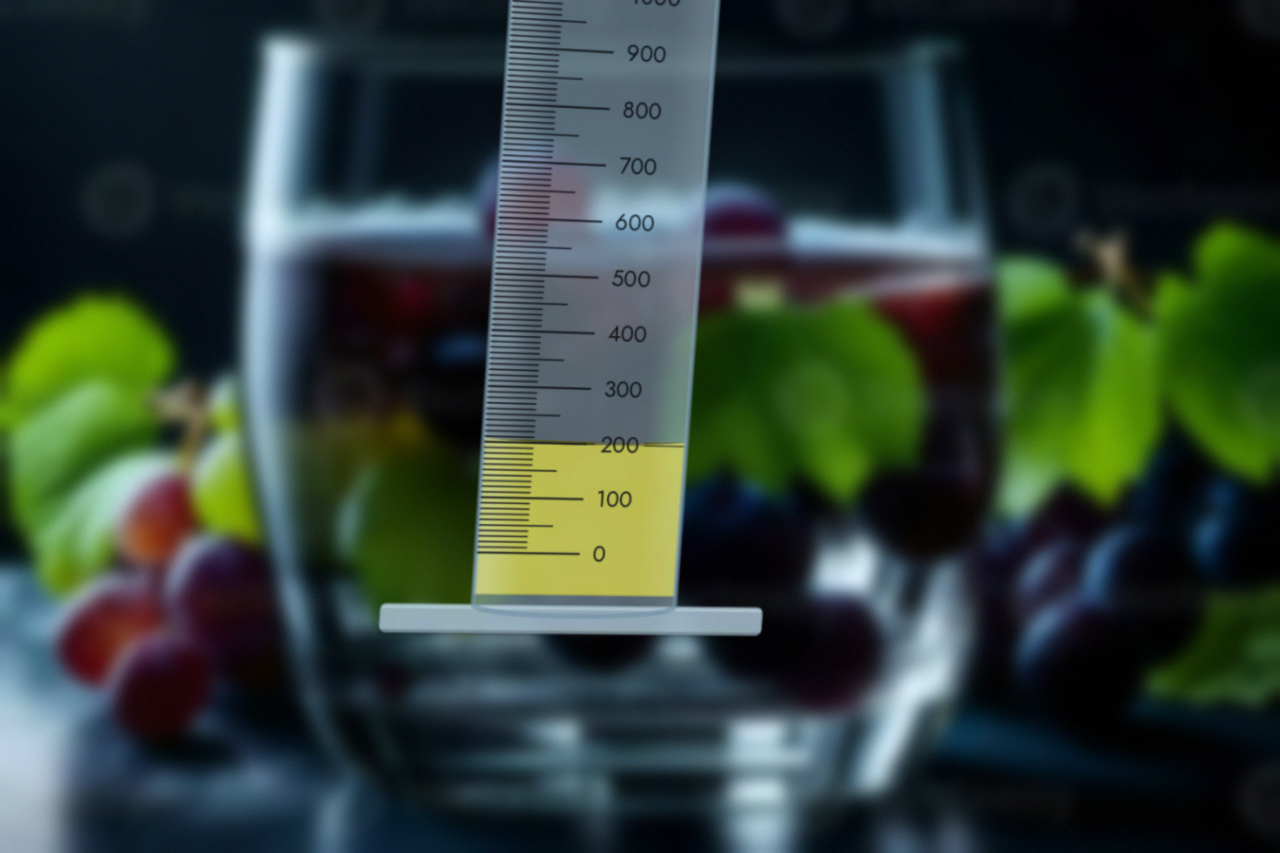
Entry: mL 200
